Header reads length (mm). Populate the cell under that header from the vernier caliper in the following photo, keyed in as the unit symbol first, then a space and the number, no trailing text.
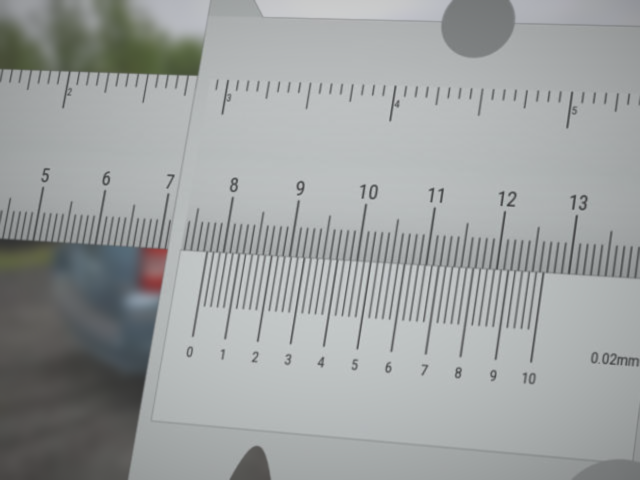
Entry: mm 77.5
